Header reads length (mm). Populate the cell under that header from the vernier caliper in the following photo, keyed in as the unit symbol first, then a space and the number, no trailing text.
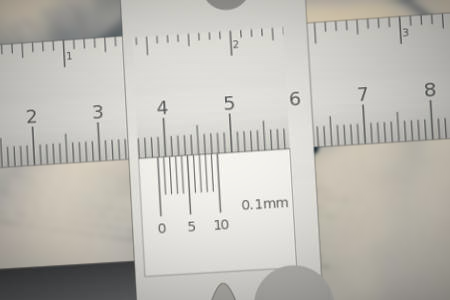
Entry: mm 38.8
